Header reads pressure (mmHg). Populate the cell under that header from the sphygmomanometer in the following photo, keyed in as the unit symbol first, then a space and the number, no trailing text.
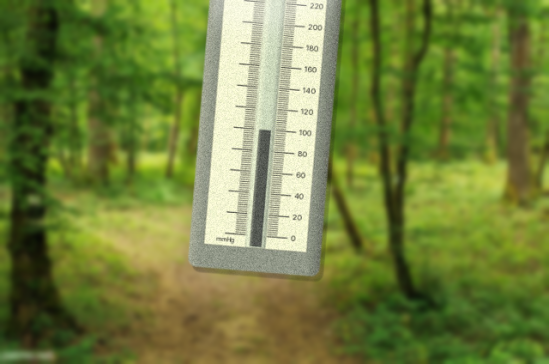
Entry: mmHg 100
